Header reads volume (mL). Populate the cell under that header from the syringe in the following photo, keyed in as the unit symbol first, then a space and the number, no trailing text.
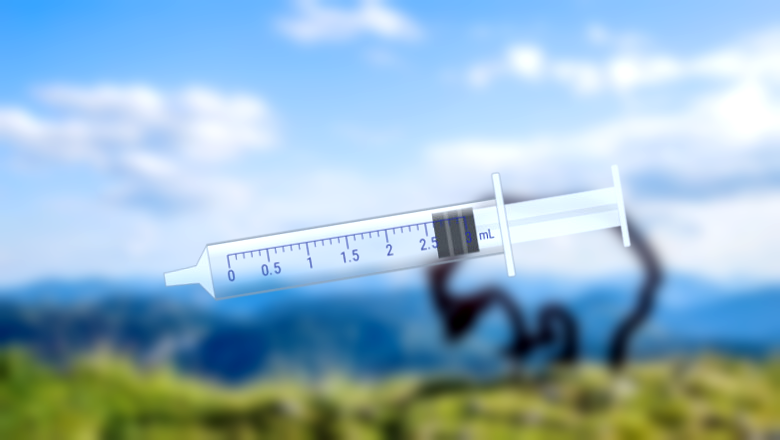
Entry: mL 2.6
